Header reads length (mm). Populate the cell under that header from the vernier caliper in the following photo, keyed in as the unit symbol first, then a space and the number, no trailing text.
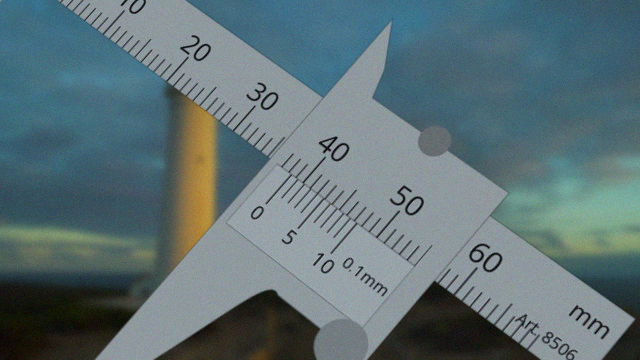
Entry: mm 38.4
